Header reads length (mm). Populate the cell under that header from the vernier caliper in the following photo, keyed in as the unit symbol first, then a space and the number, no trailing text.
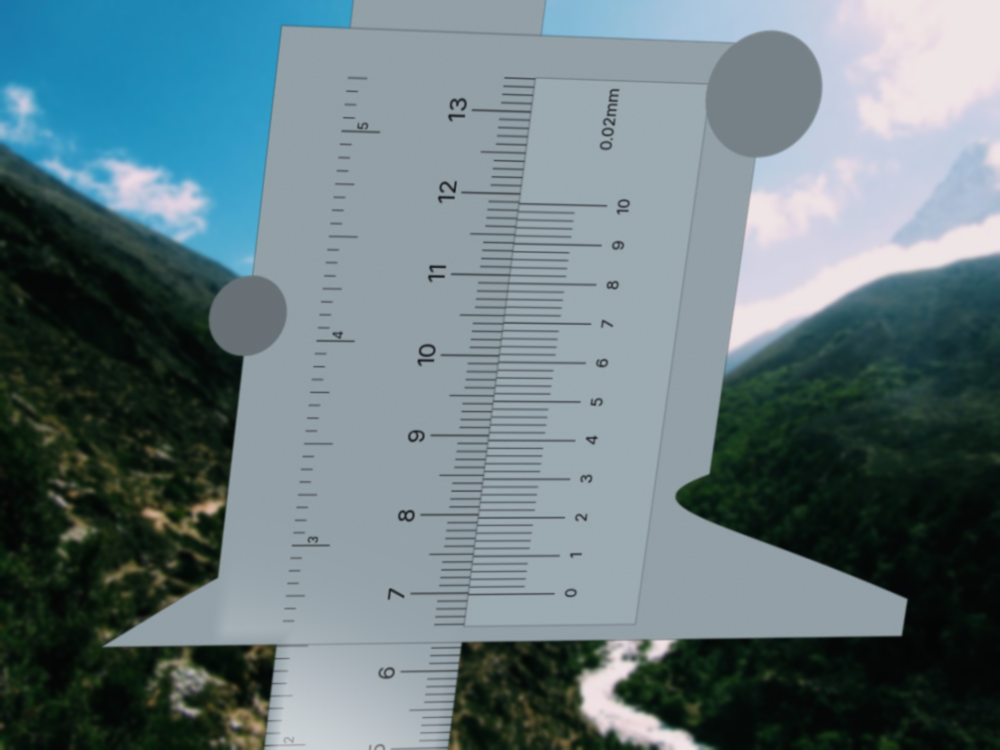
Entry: mm 69.8
